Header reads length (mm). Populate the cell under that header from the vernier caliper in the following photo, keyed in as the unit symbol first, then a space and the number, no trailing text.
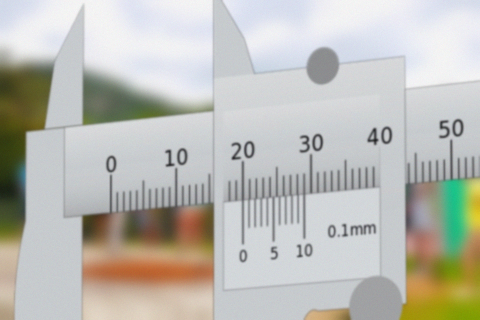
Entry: mm 20.0
